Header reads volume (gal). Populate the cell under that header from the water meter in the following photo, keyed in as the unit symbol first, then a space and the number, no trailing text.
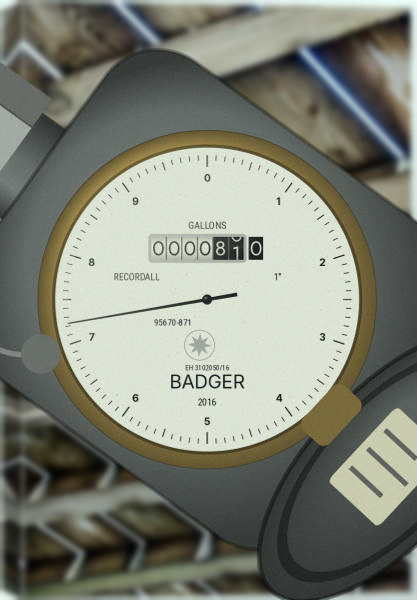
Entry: gal 807.2
